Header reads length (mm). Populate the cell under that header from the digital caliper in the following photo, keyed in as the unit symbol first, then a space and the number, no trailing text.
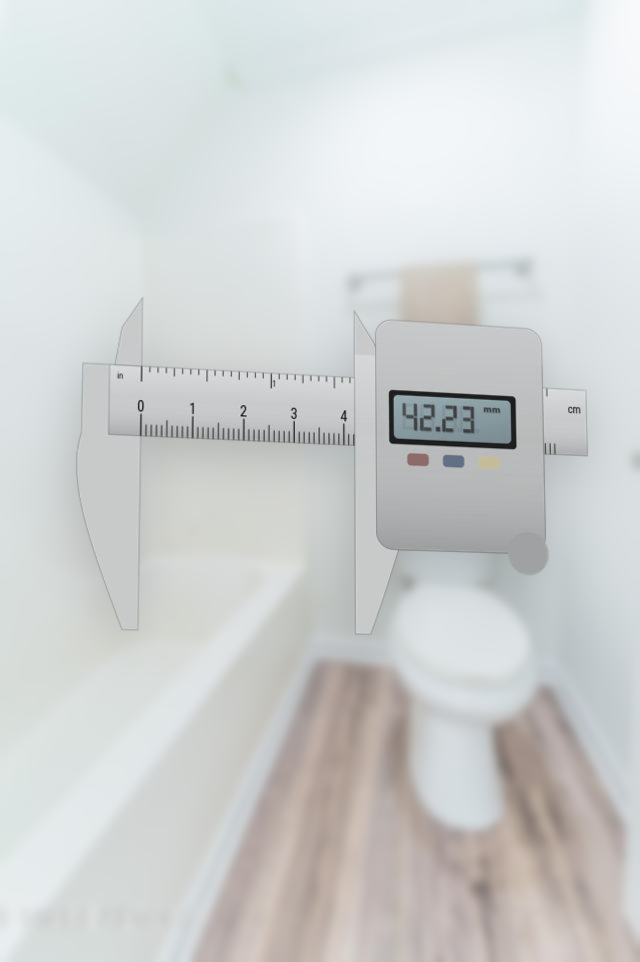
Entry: mm 42.23
